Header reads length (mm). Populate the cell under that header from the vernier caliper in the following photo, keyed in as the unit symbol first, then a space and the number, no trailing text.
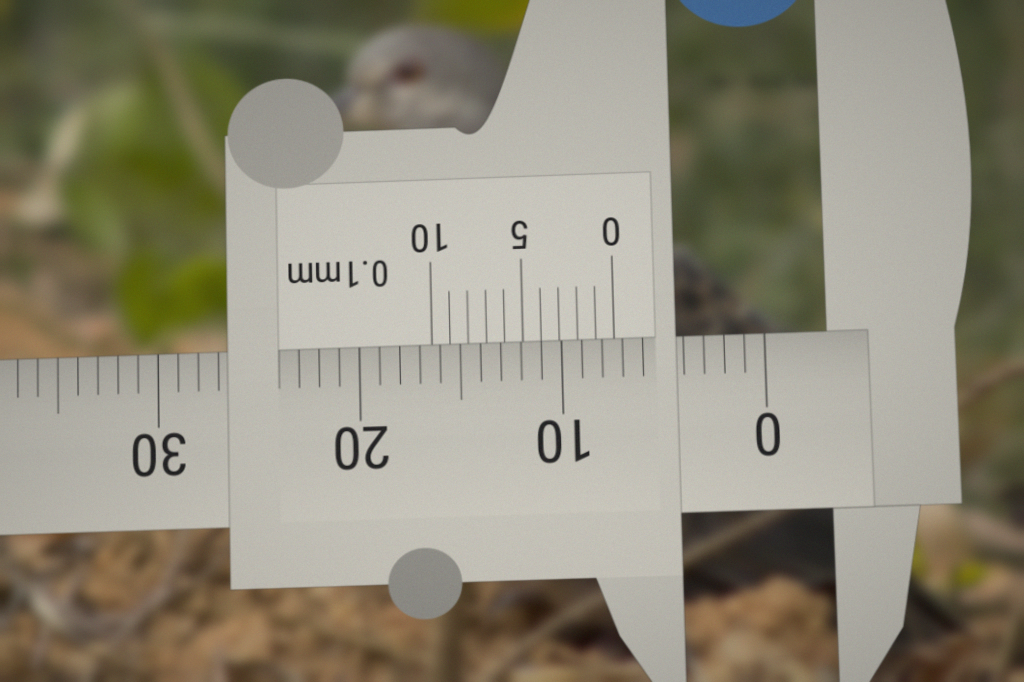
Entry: mm 7.4
